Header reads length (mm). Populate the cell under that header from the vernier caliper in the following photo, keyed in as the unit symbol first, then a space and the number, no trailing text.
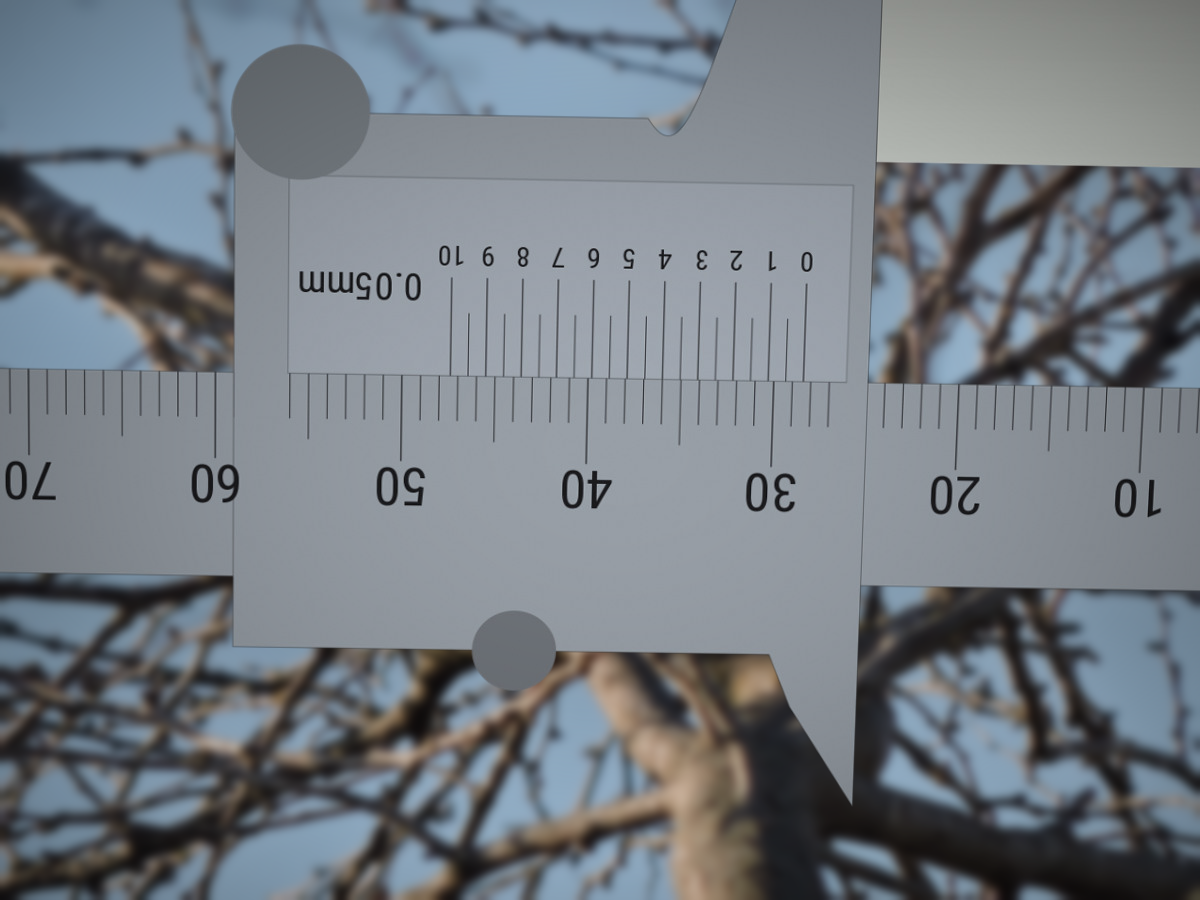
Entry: mm 28.4
